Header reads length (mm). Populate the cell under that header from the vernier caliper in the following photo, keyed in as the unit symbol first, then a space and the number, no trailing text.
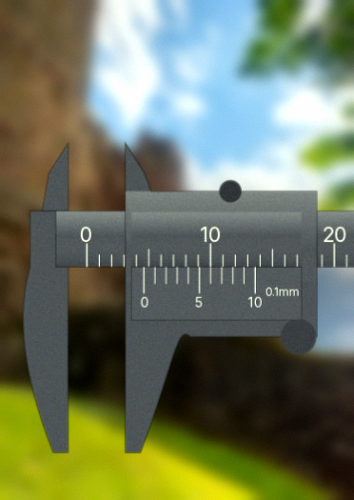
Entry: mm 4.6
